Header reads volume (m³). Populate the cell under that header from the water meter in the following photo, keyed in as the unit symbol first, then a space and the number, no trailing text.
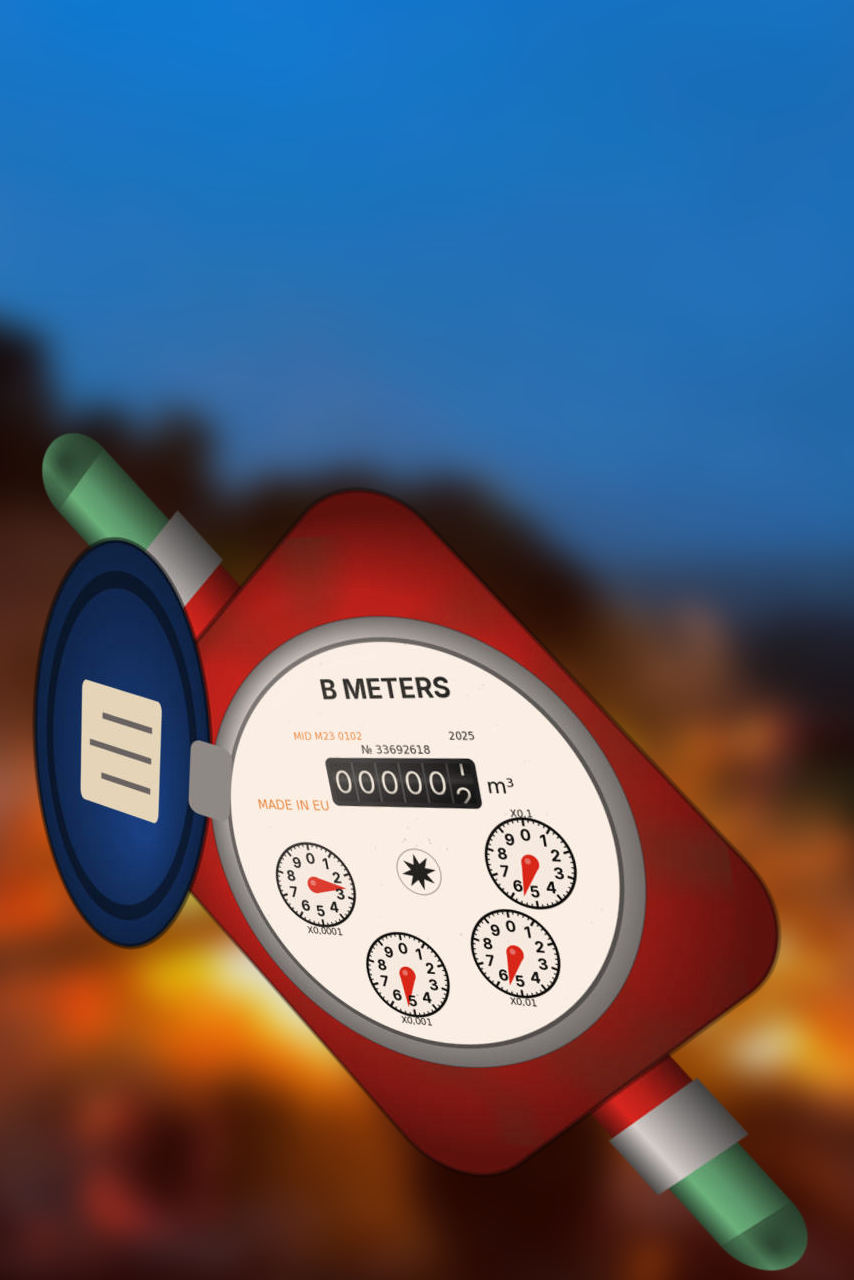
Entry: m³ 1.5552
